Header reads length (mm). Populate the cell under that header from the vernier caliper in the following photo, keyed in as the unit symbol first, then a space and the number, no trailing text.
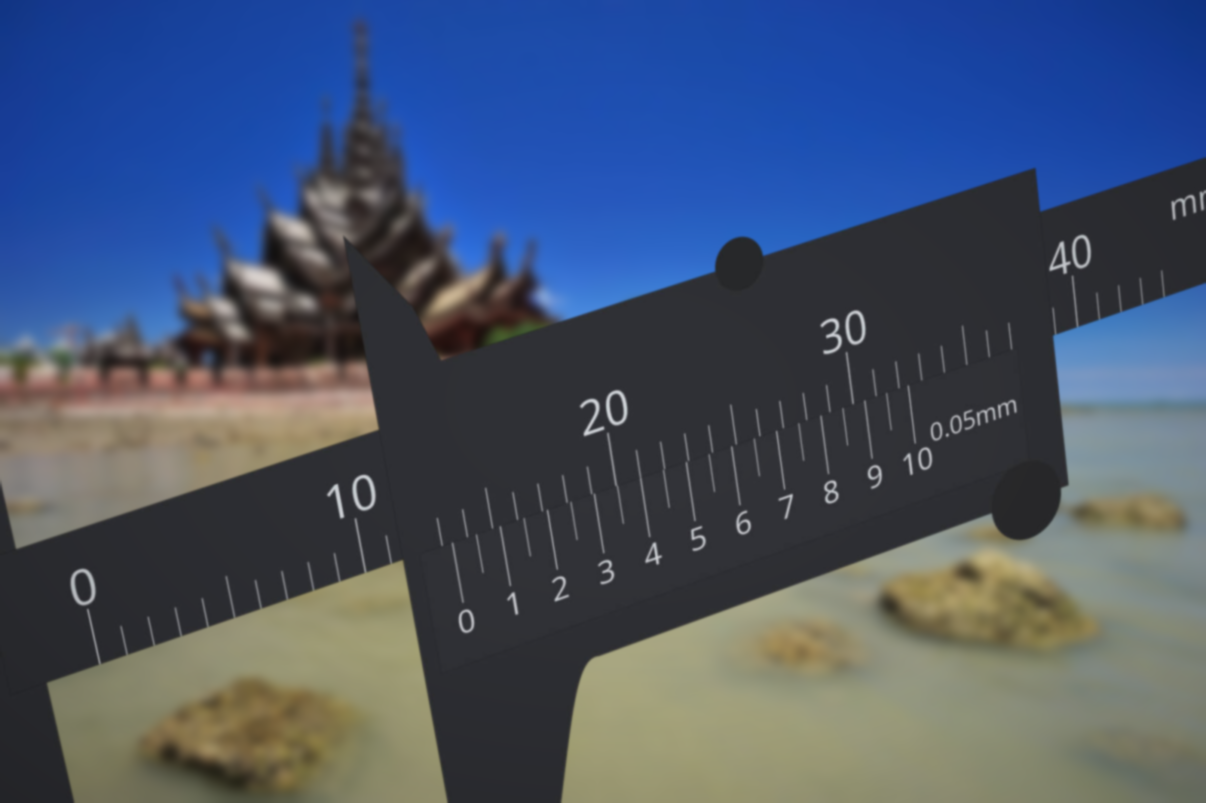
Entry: mm 13.4
